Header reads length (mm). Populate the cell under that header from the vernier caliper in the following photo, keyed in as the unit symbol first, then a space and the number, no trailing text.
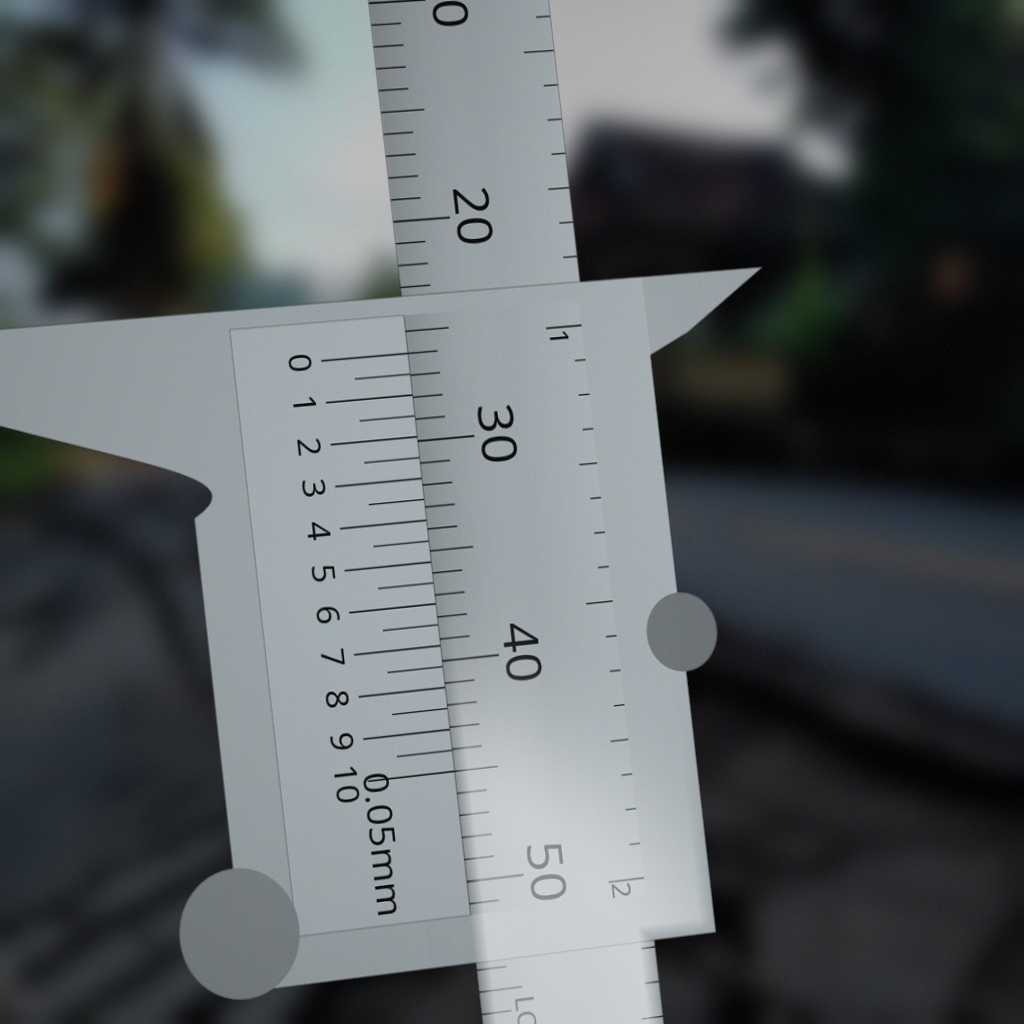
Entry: mm 26.0
